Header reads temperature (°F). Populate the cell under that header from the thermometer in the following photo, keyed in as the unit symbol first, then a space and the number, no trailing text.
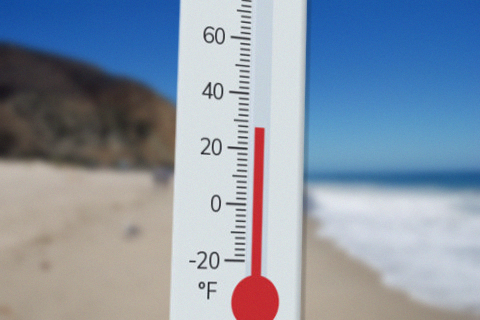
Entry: °F 28
